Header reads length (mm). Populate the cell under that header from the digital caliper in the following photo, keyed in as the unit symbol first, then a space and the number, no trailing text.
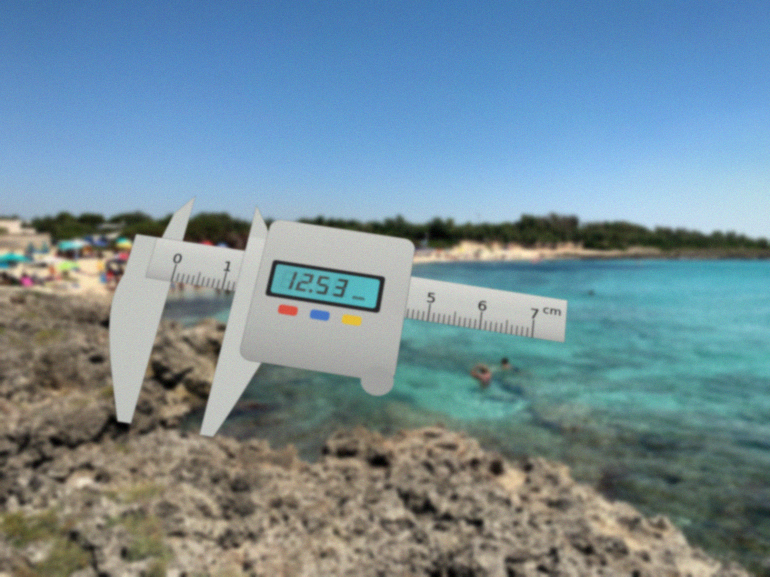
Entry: mm 12.53
